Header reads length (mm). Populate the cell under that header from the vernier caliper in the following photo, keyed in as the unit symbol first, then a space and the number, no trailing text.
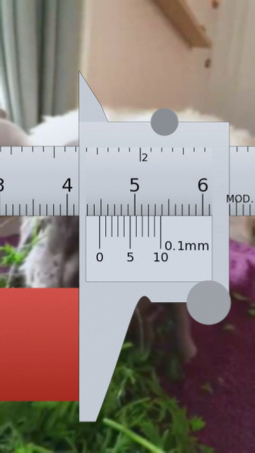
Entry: mm 44.8
